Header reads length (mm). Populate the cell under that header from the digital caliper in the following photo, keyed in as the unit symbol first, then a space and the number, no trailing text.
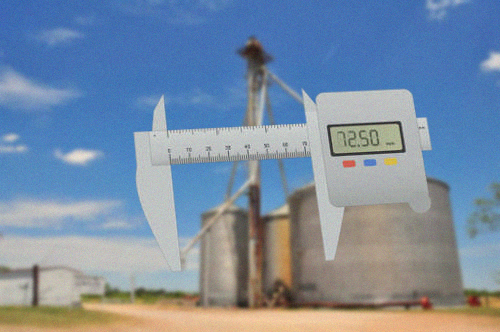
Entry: mm 72.50
